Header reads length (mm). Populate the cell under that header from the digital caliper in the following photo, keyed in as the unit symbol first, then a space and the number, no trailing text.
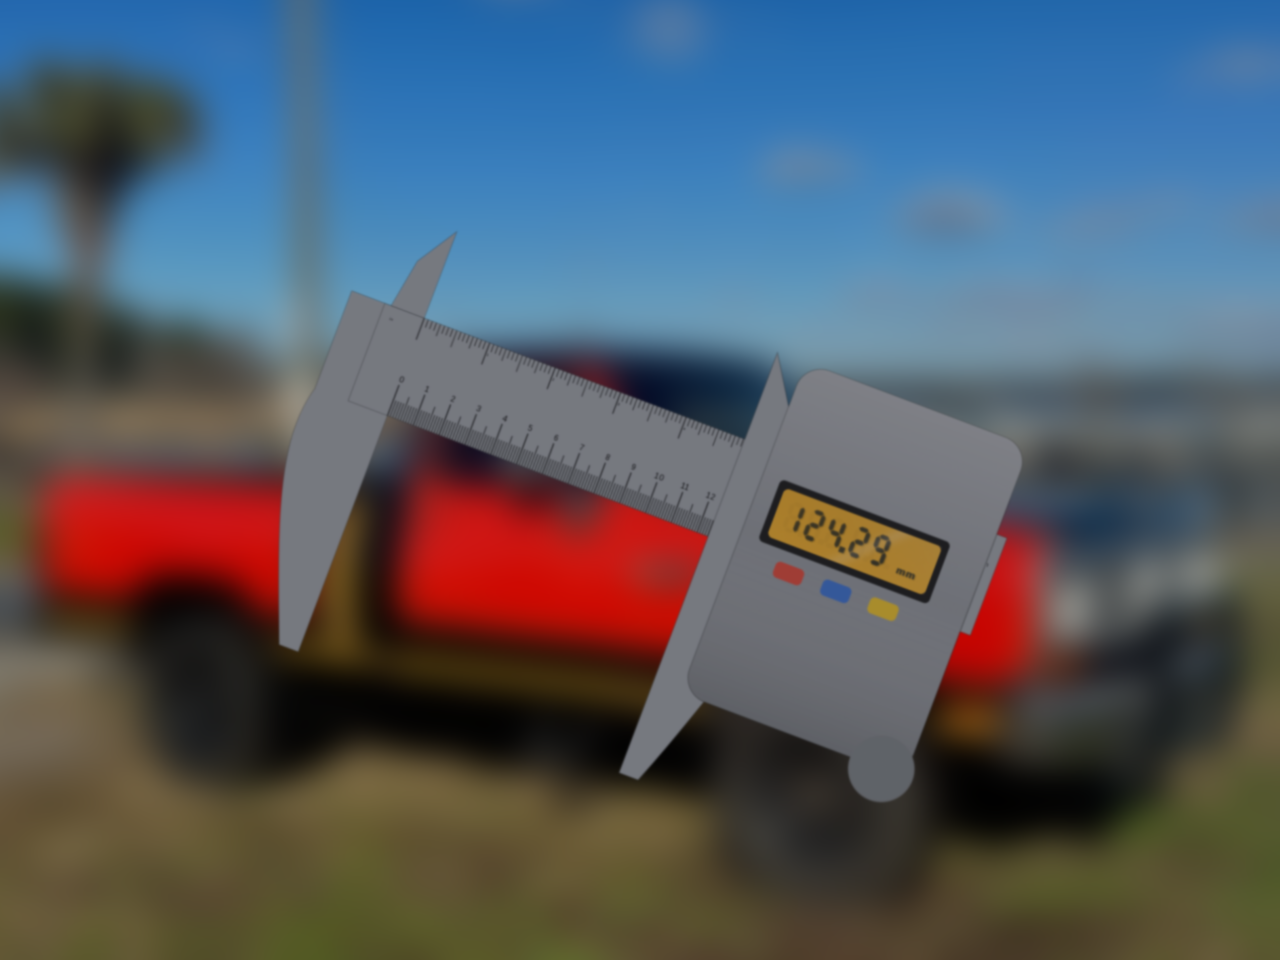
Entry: mm 124.29
